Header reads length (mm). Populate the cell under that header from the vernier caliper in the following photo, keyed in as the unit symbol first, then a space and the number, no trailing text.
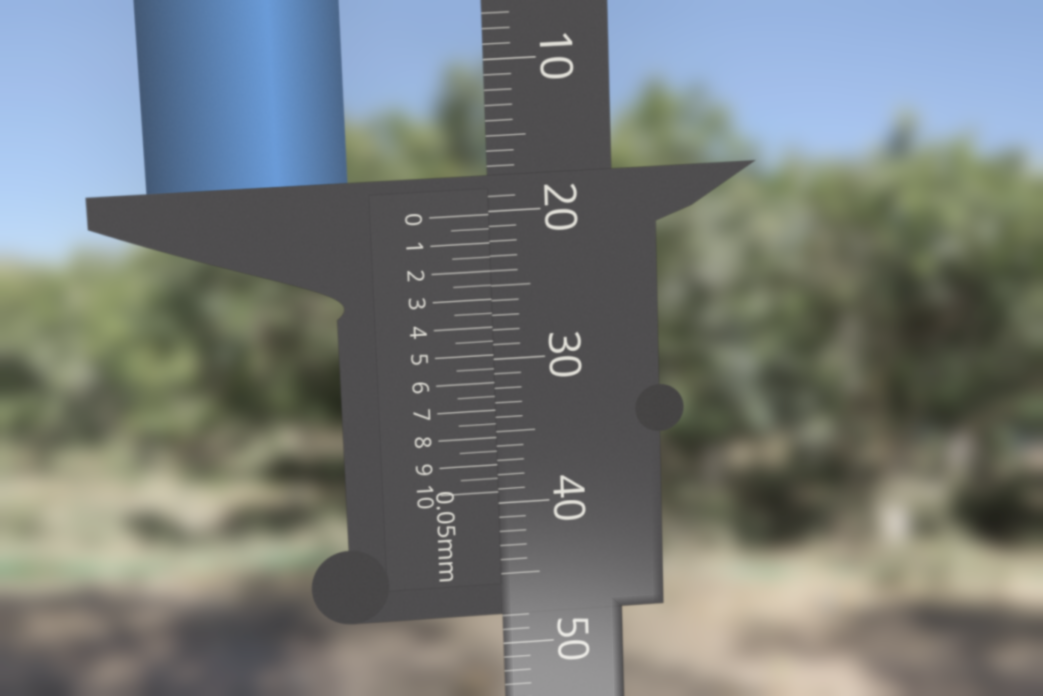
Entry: mm 20.2
